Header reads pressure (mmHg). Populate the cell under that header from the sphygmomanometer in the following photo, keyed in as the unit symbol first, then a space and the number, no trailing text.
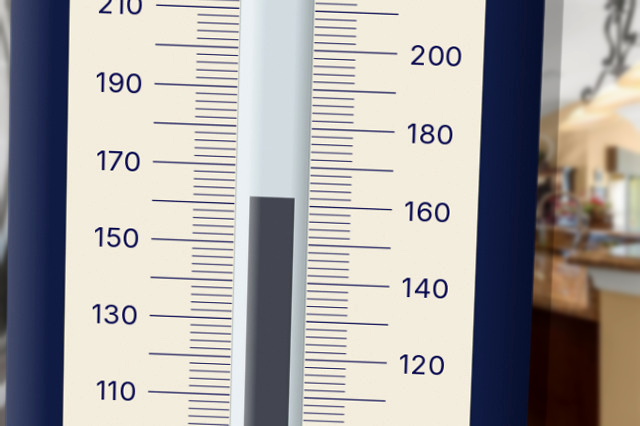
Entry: mmHg 162
